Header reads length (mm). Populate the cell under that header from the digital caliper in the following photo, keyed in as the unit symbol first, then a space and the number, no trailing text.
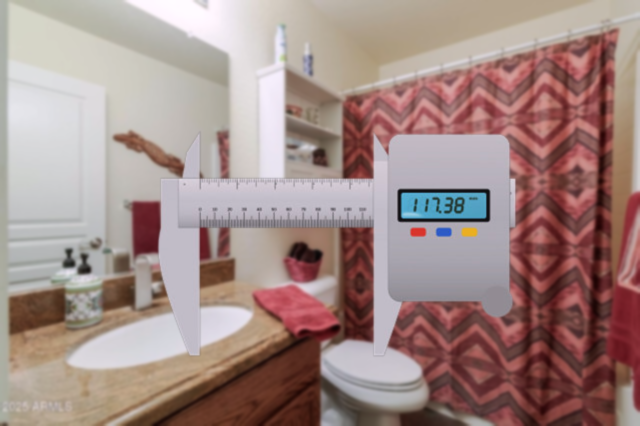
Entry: mm 117.38
